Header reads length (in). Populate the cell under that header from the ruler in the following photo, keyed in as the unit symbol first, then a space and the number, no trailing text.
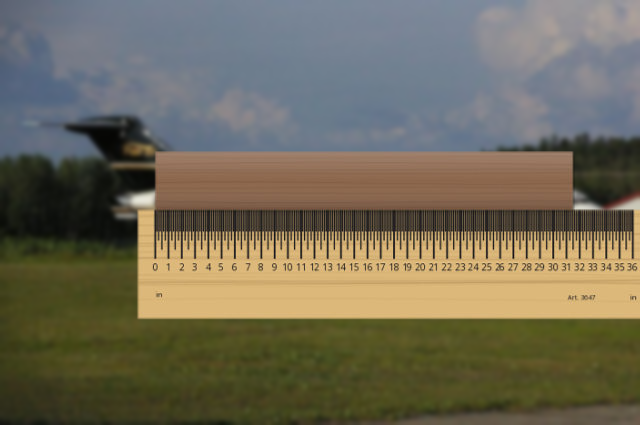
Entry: in 31.5
